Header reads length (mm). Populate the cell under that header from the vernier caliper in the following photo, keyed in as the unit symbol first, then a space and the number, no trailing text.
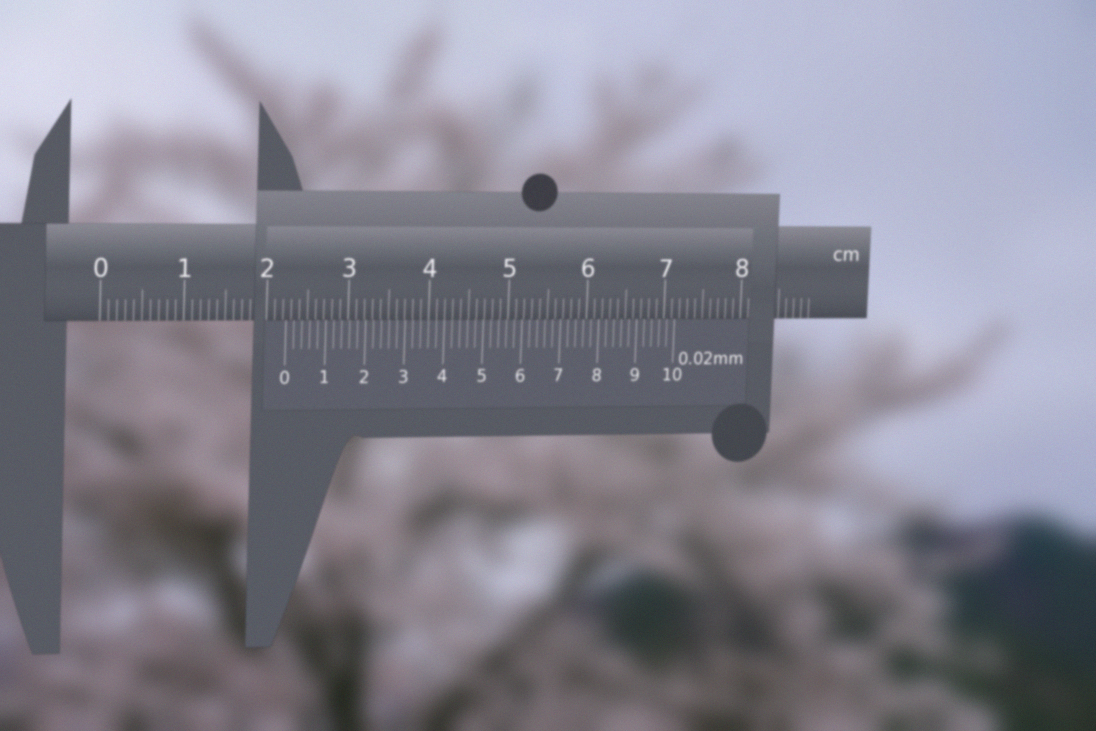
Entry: mm 22.4
